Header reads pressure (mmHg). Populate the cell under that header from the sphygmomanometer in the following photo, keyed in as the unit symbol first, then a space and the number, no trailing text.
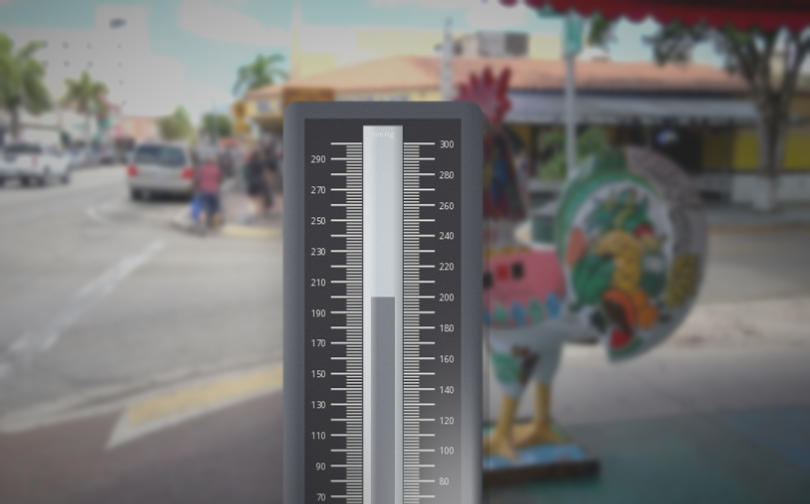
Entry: mmHg 200
